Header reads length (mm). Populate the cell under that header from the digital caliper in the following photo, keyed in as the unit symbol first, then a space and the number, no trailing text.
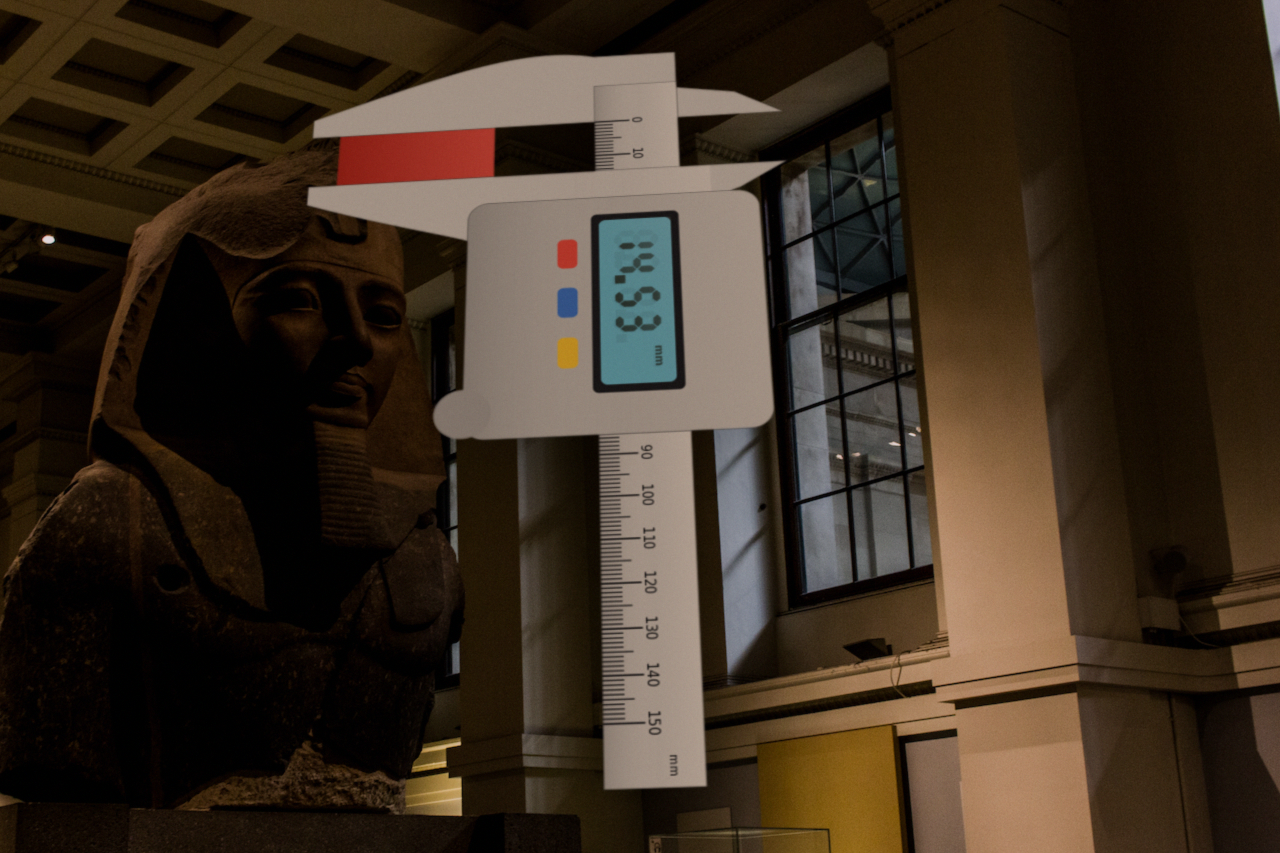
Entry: mm 14.53
